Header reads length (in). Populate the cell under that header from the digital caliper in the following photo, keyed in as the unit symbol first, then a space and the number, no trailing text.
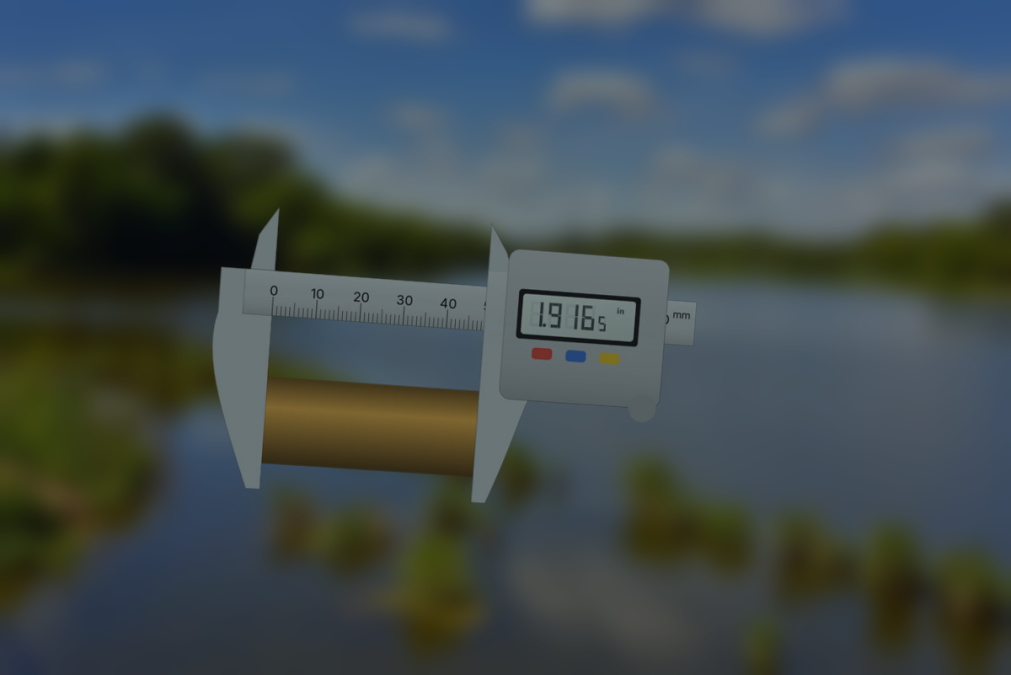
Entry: in 1.9165
